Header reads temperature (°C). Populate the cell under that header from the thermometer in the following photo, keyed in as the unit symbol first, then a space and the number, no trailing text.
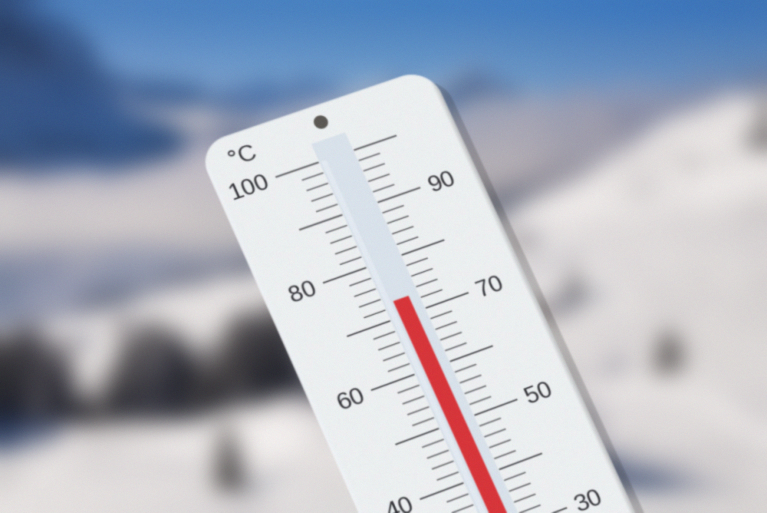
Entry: °C 73
